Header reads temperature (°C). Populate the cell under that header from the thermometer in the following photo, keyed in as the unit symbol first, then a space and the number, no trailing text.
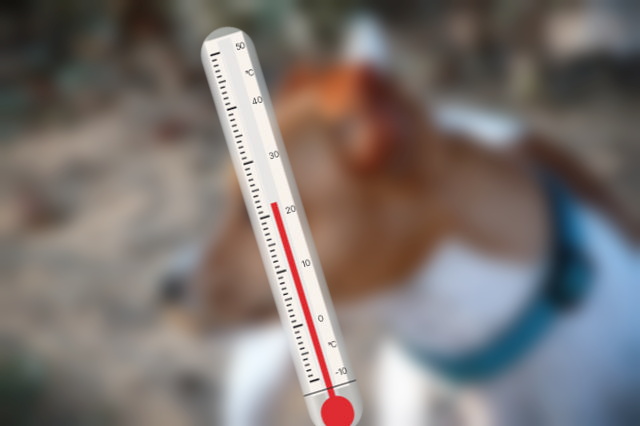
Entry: °C 22
